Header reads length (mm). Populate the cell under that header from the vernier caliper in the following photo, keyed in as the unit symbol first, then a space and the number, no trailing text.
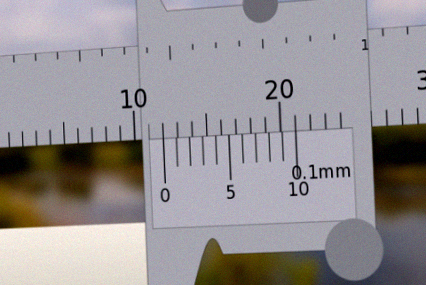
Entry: mm 12.0
